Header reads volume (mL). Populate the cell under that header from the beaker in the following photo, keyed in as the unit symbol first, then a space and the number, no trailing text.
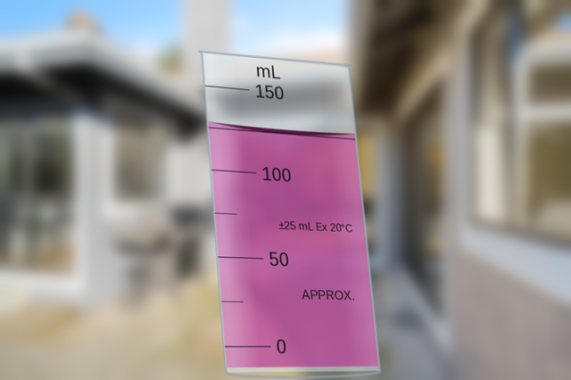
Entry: mL 125
